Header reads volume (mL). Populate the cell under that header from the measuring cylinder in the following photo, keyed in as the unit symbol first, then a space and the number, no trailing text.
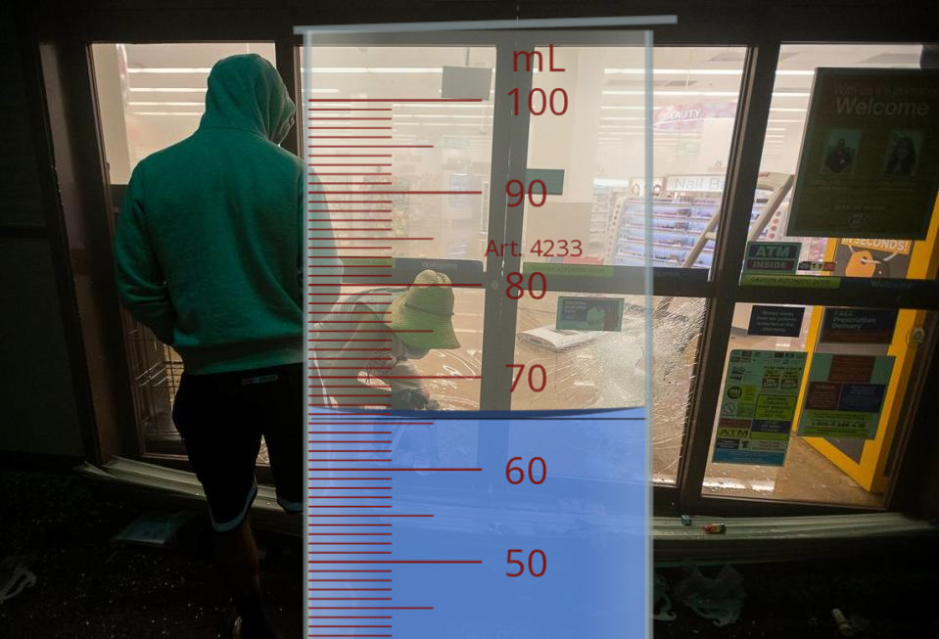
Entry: mL 65.5
